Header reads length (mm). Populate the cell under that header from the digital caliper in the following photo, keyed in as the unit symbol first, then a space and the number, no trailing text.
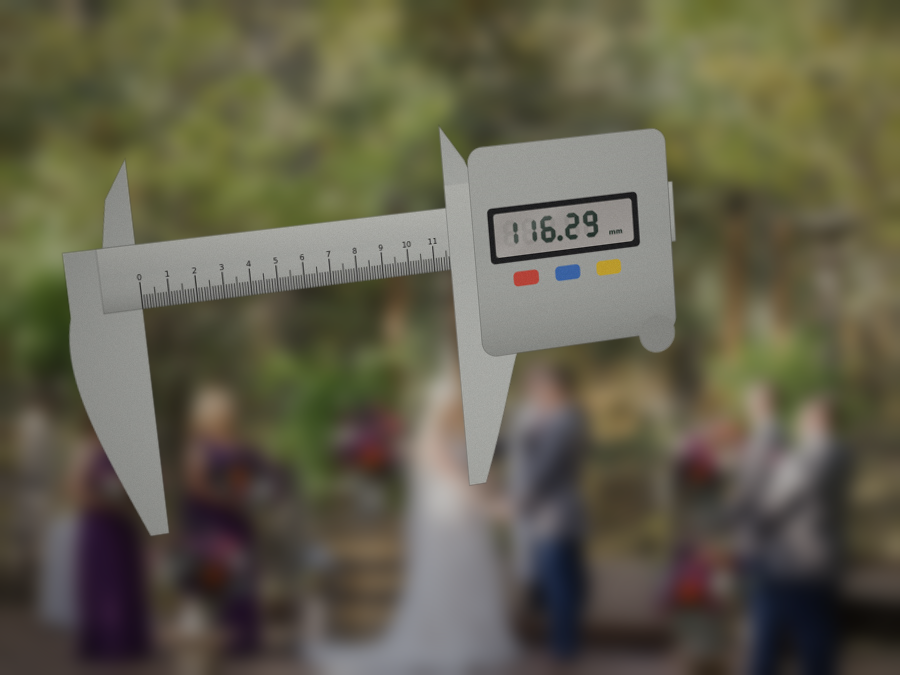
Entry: mm 116.29
